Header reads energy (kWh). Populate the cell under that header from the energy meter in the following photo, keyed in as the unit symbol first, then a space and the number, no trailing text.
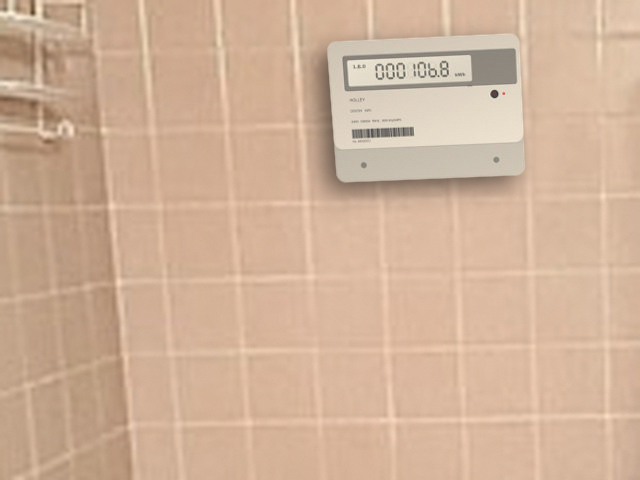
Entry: kWh 106.8
